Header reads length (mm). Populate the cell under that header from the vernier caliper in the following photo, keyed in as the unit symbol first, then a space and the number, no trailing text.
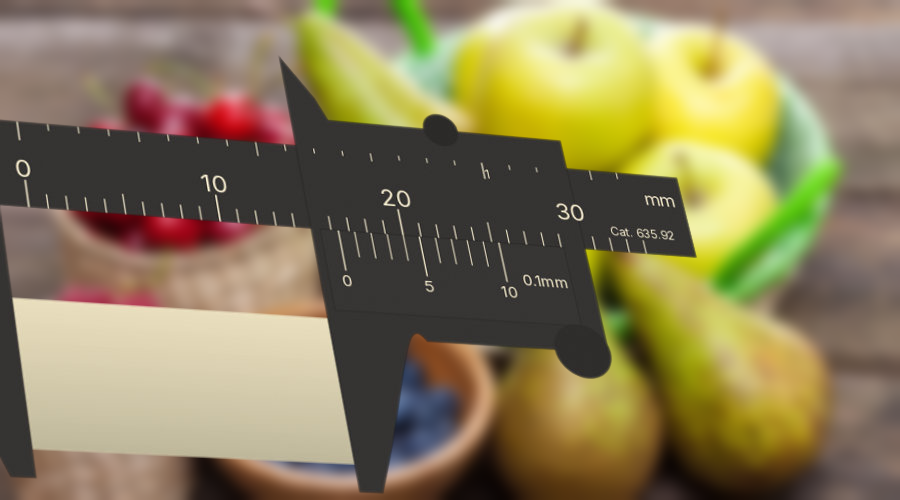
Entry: mm 16.4
